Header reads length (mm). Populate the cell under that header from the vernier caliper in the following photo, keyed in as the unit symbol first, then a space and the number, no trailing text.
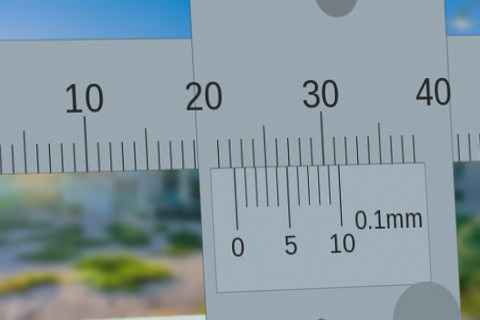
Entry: mm 22.3
